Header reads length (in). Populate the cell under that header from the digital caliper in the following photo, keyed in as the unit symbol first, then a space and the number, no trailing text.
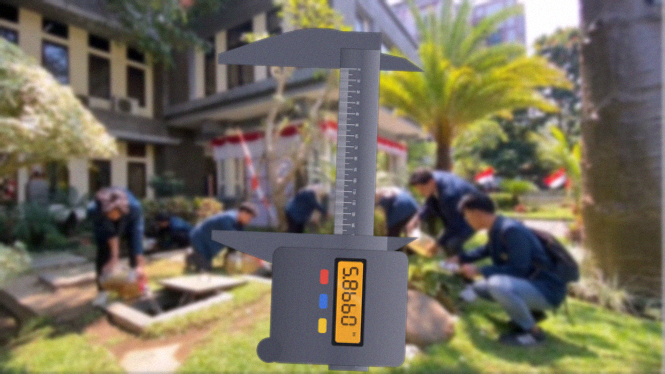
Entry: in 5.8660
